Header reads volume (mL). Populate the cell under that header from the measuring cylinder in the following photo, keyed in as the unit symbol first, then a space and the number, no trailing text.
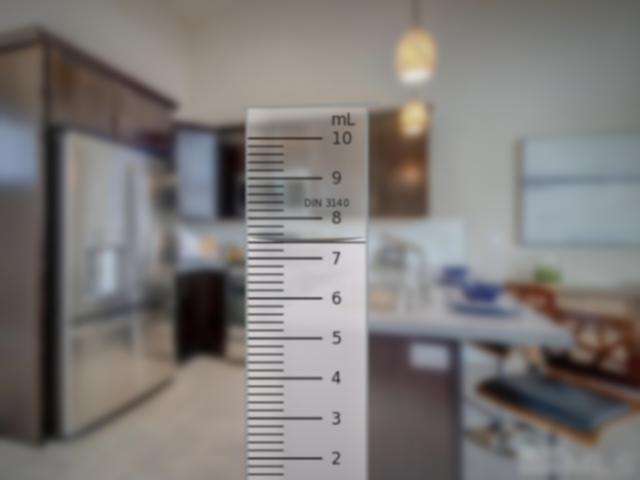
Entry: mL 7.4
